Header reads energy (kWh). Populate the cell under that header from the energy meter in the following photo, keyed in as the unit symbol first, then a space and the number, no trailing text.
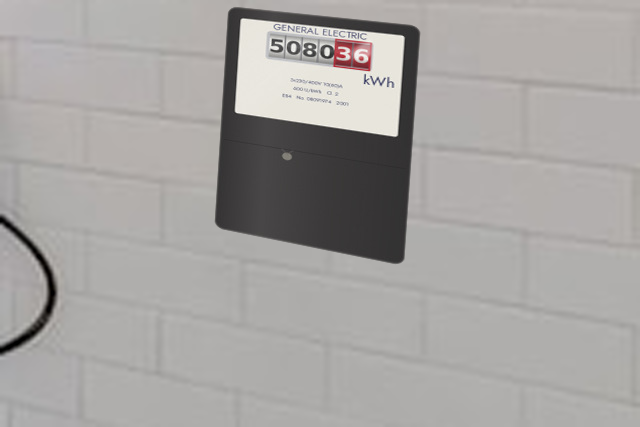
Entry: kWh 5080.36
